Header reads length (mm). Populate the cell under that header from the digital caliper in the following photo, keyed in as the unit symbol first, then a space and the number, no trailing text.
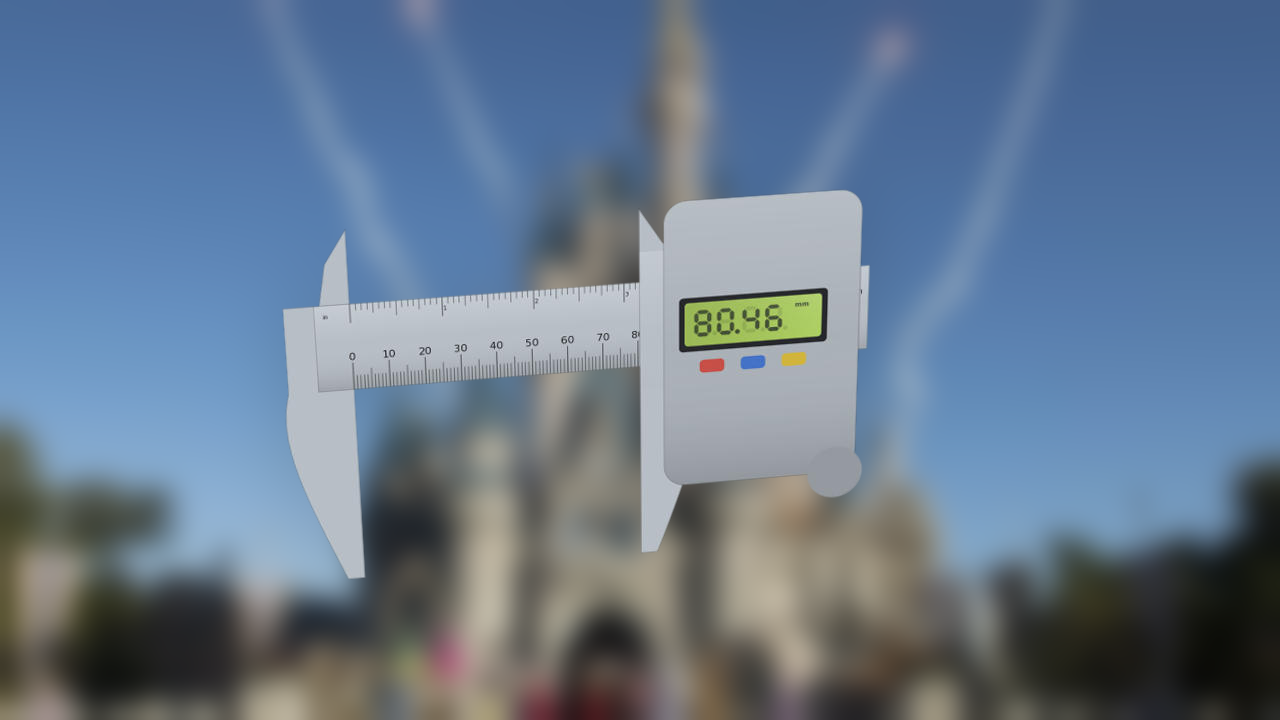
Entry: mm 80.46
